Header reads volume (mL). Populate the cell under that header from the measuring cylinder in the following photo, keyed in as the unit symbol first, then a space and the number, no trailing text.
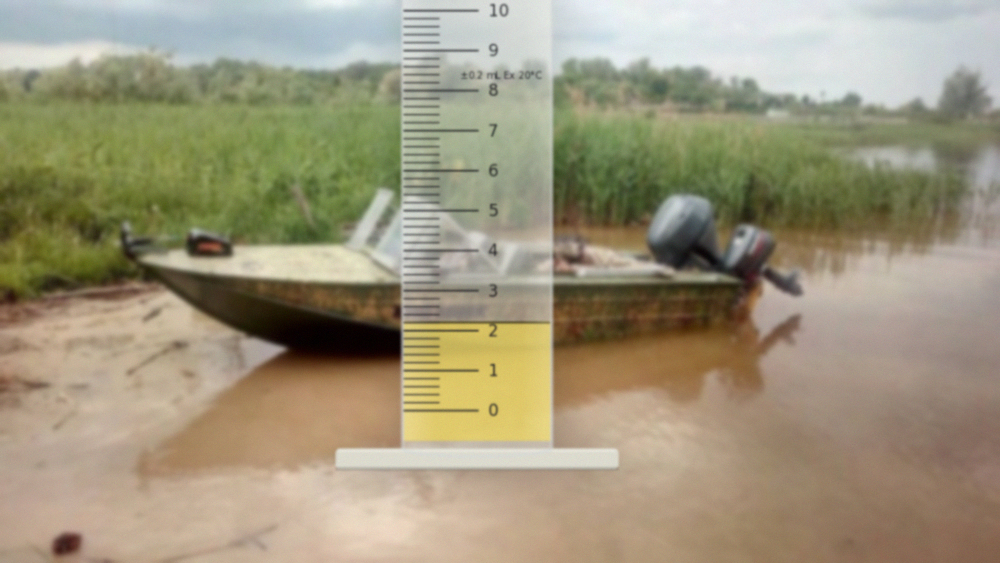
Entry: mL 2.2
